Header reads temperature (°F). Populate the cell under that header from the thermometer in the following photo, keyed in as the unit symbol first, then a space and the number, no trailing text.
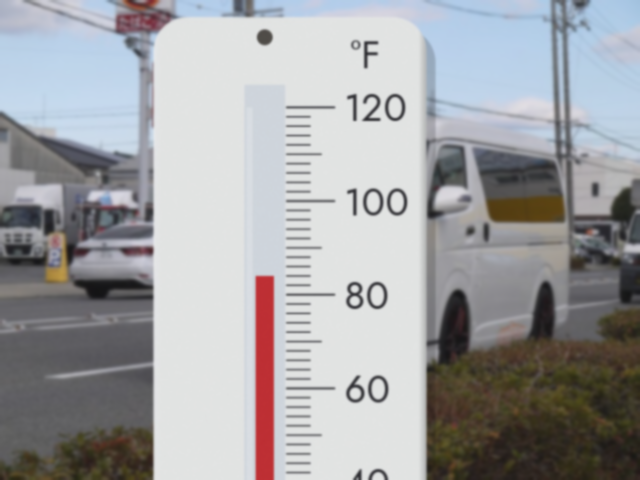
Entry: °F 84
